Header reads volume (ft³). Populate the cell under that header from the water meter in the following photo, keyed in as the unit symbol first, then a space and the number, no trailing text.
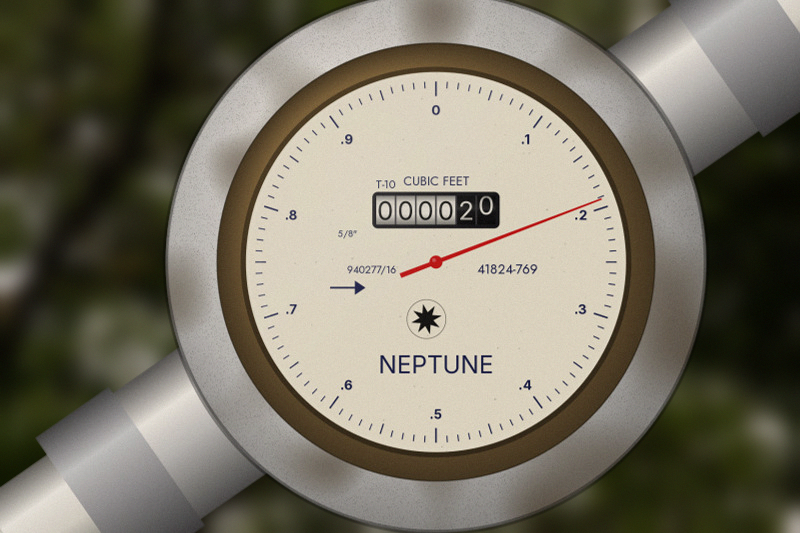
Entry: ft³ 20.19
